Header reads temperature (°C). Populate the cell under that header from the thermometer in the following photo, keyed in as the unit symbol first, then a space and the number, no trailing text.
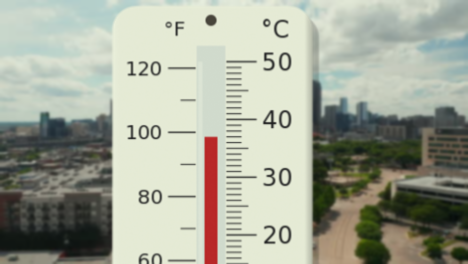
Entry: °C 37
